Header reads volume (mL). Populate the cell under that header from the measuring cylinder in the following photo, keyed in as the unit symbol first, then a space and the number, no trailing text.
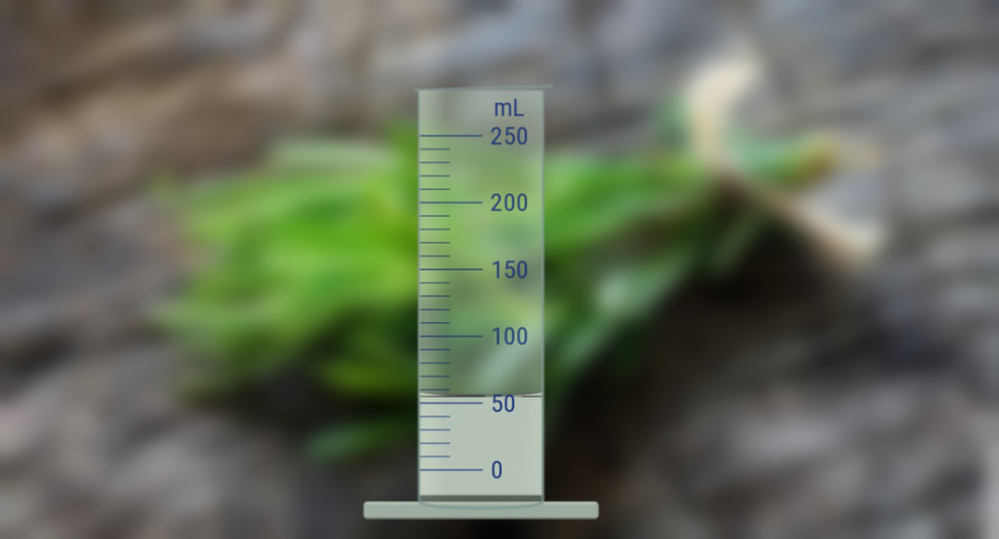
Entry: mL 55
